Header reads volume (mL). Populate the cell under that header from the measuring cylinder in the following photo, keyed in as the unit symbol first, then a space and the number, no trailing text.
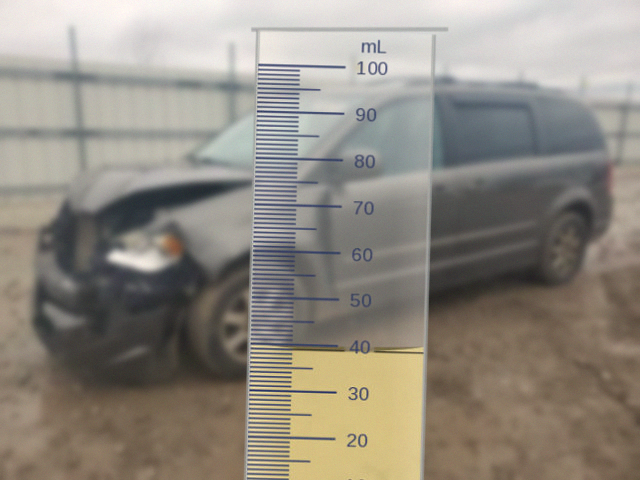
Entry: mL 39
